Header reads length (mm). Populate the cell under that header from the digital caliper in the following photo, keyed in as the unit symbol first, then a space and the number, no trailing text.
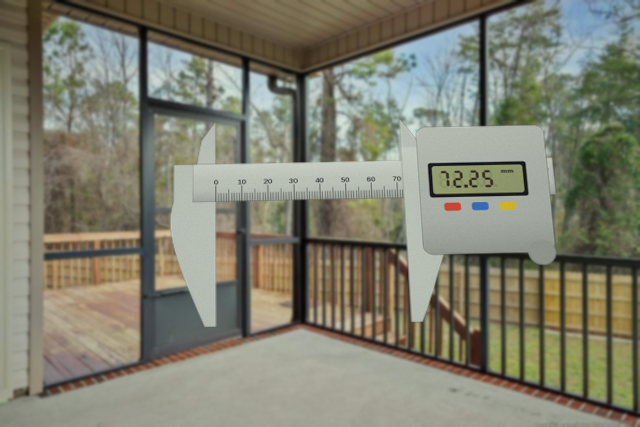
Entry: mm 72.25
